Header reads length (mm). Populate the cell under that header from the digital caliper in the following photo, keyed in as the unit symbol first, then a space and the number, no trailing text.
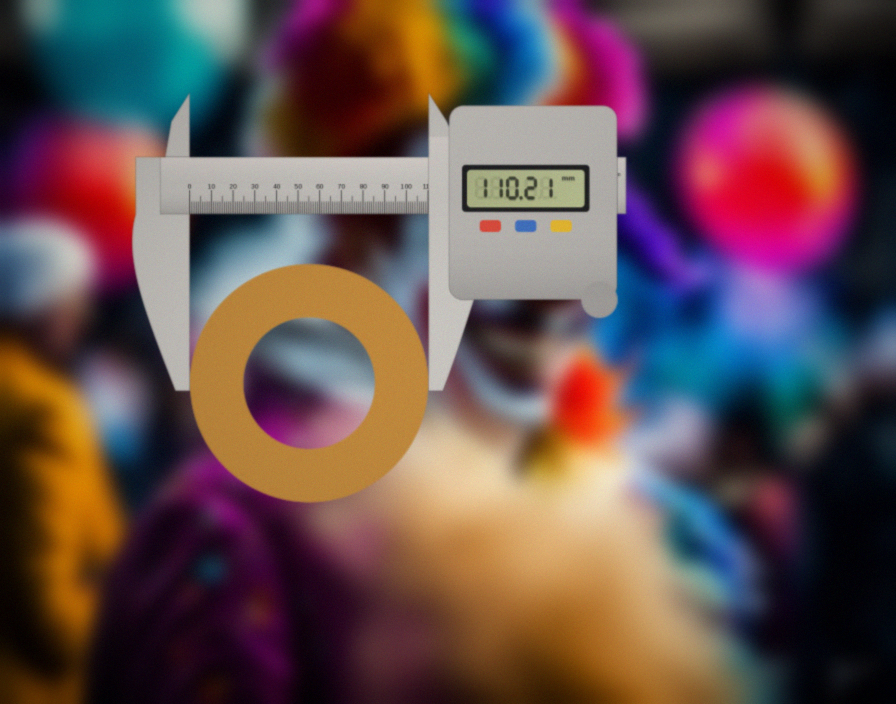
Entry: mm 110.21
